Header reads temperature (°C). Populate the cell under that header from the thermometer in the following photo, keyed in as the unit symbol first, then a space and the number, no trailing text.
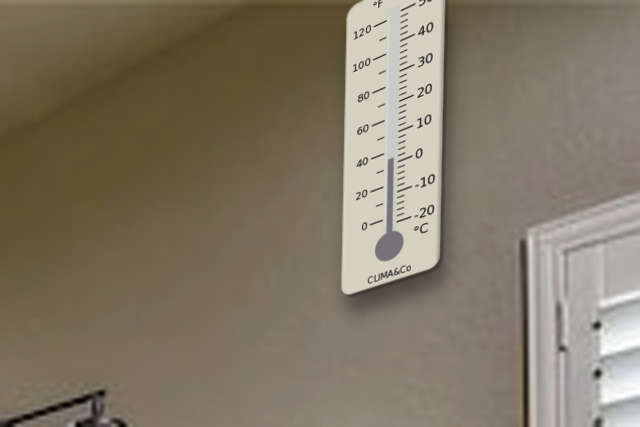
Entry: °C 2
